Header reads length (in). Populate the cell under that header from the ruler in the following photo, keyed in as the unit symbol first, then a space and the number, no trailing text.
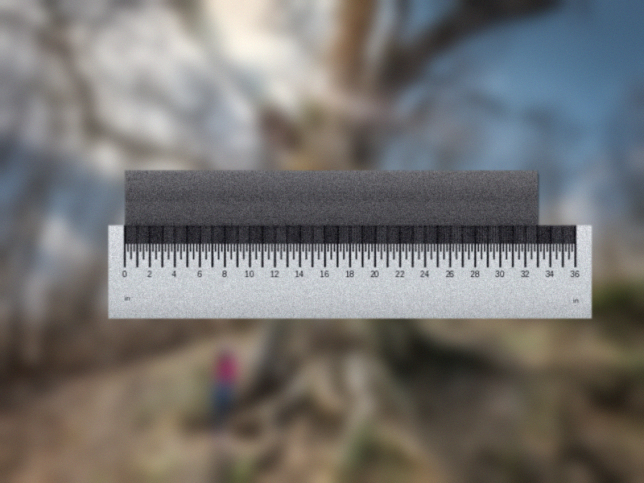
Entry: in 33
